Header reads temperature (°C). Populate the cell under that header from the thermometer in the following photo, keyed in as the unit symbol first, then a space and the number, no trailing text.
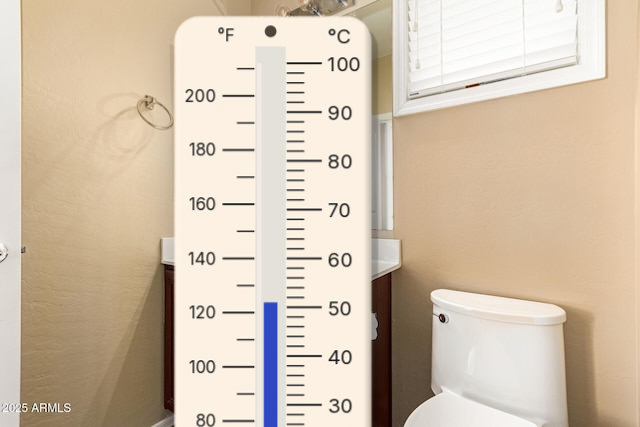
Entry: °C 51
